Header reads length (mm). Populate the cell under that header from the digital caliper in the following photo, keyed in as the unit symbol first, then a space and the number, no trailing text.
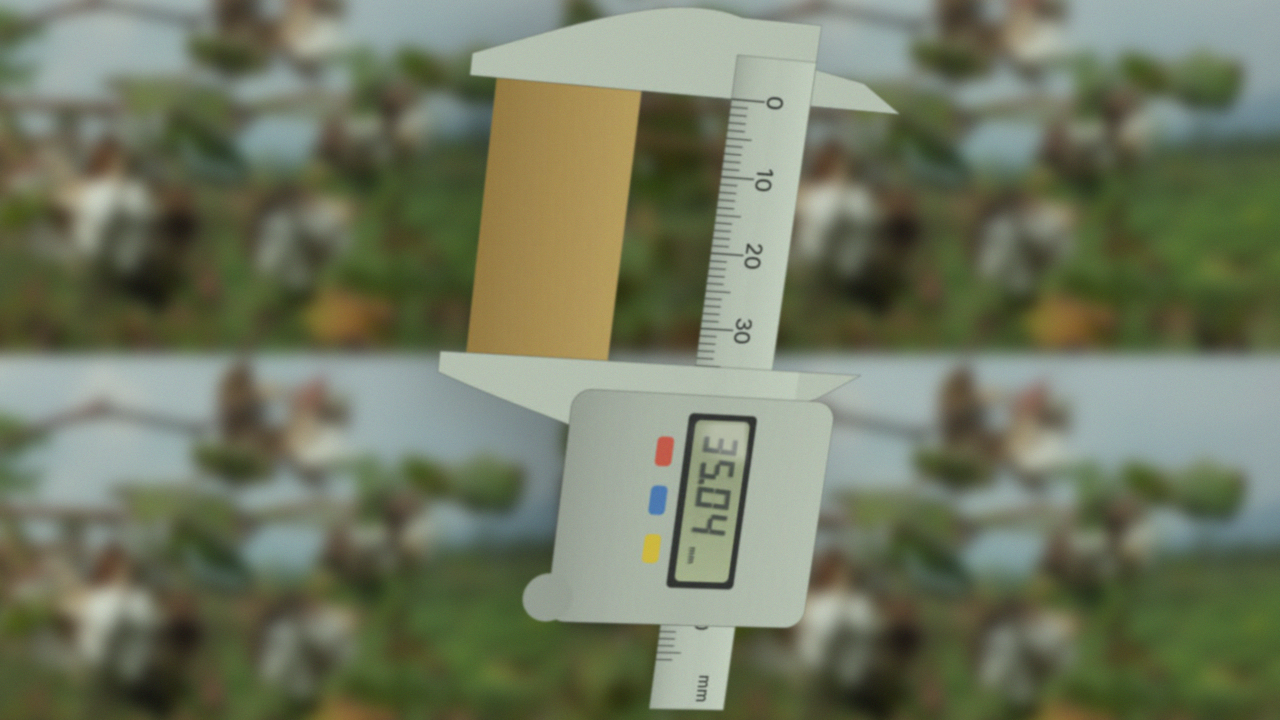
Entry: mm 35.04
